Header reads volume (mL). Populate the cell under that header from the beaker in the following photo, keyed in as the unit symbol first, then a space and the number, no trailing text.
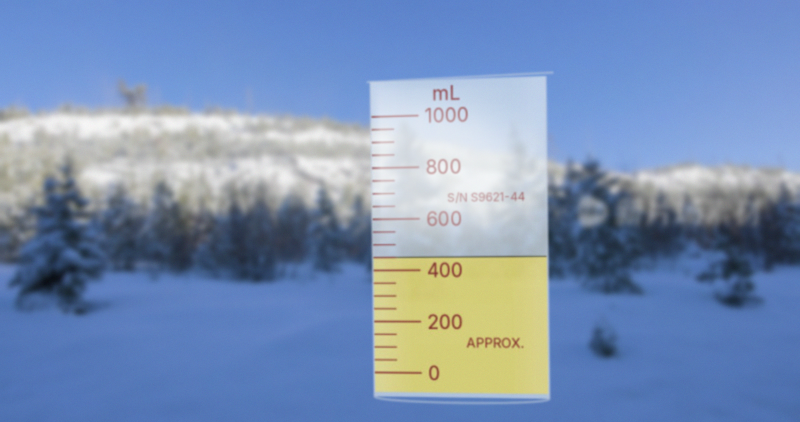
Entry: mL 450
